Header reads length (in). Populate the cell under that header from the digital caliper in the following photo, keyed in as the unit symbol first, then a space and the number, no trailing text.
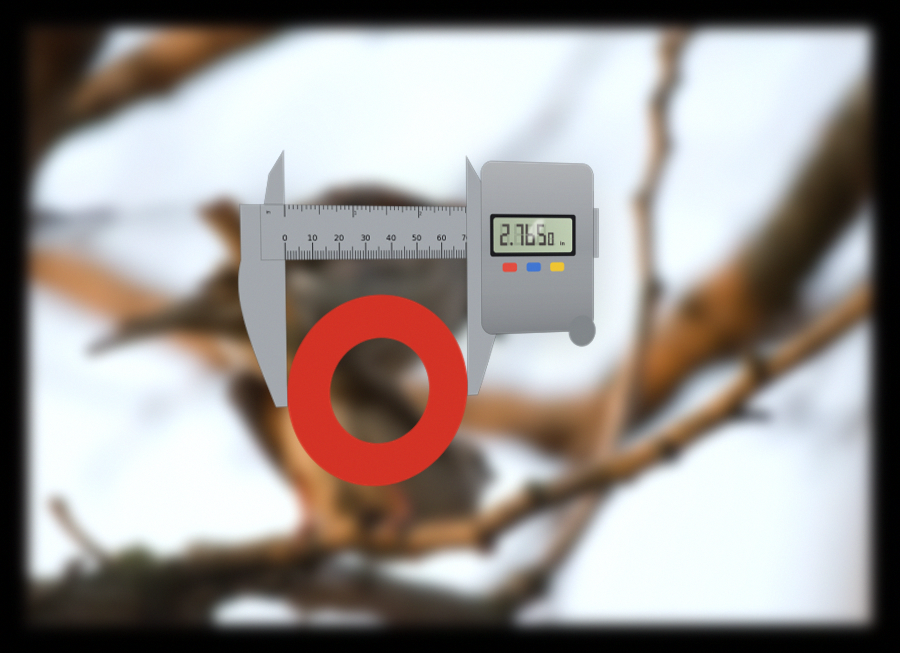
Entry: in 2.7650
